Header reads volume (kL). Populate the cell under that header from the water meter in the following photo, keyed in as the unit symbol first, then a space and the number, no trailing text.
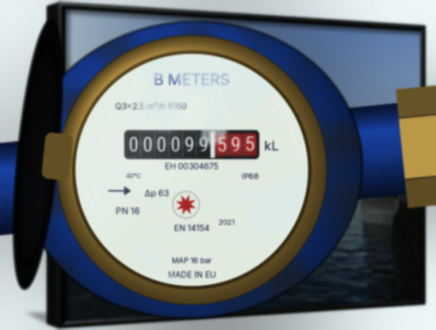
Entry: kL 99.595
